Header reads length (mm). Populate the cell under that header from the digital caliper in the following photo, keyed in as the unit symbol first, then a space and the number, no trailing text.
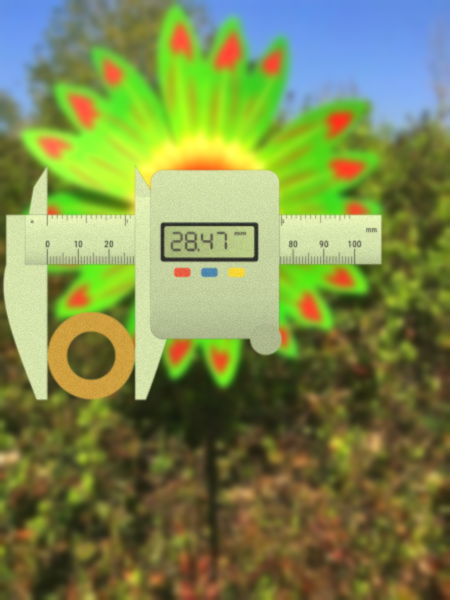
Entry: mm 28.47
